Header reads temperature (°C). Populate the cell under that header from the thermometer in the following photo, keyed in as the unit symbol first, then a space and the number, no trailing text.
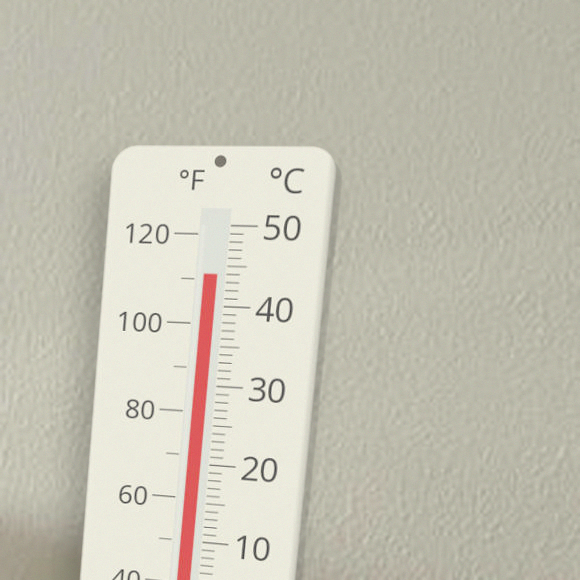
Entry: °C 44
